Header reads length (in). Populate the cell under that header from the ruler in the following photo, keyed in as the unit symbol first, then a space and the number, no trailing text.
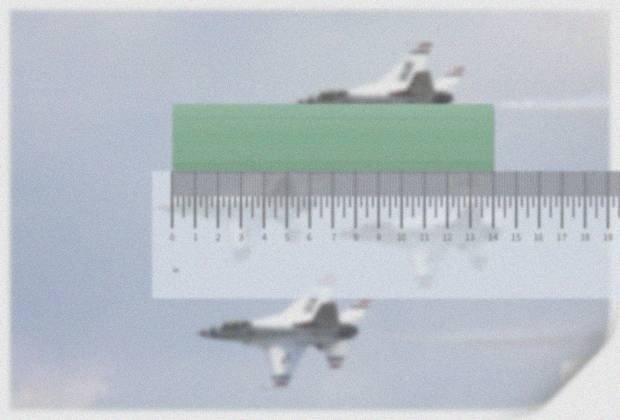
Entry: in 14
